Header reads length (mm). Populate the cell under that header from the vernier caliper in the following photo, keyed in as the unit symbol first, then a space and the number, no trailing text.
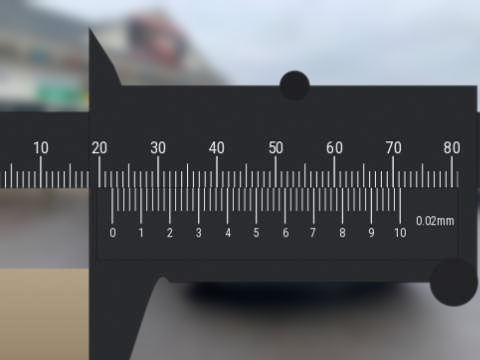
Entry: mm 22.2
